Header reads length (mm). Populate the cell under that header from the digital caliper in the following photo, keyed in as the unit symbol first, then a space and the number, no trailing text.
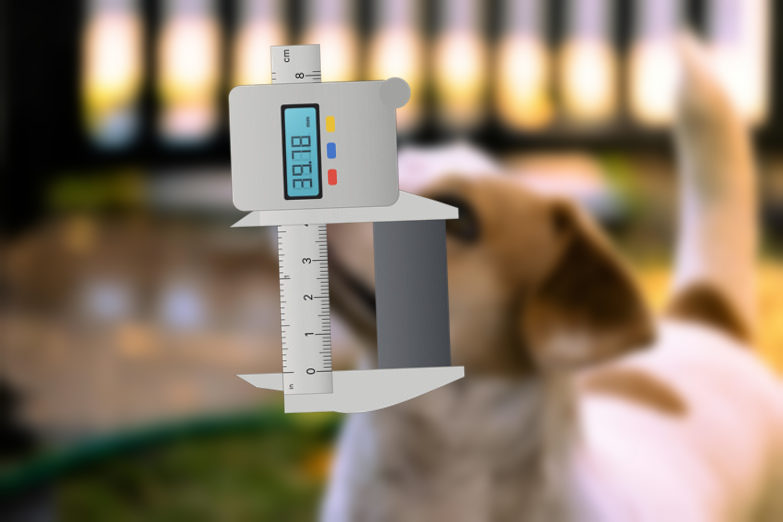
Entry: mm 39.78
